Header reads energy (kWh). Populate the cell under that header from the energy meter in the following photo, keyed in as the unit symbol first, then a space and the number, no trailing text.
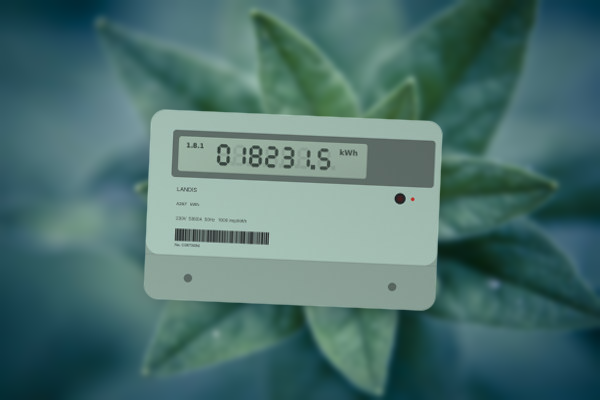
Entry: kWh 18231.5
